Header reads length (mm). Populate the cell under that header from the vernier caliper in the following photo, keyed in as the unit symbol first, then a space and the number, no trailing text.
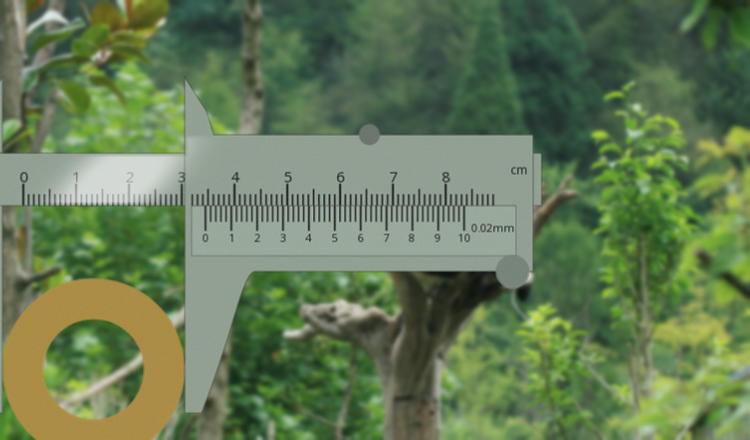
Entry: mm 34.5
